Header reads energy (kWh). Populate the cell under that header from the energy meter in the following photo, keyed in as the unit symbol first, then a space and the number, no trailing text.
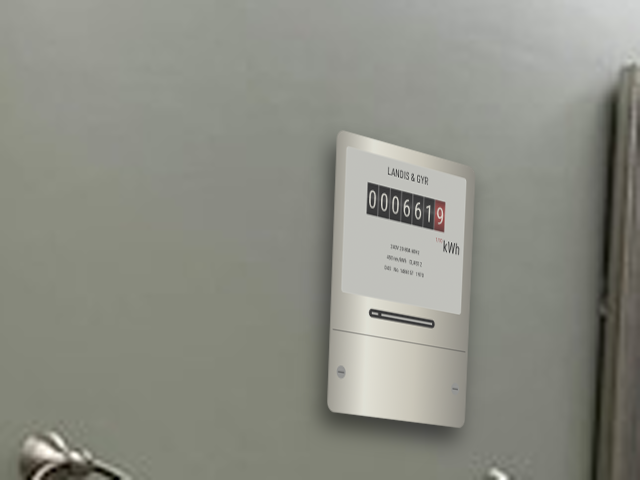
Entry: kWh 661.9
